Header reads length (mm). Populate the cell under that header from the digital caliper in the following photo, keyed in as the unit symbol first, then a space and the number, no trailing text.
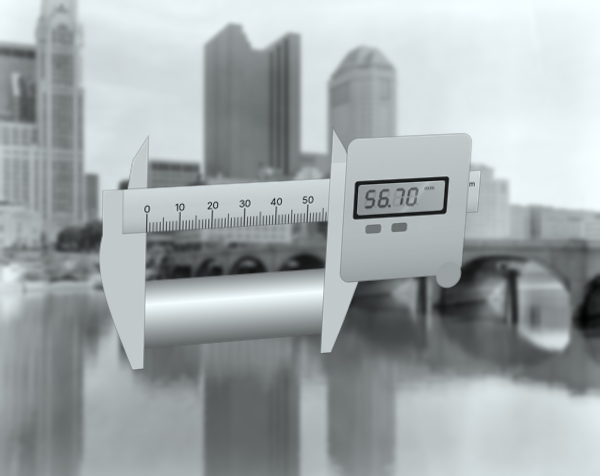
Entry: mm 56.70
